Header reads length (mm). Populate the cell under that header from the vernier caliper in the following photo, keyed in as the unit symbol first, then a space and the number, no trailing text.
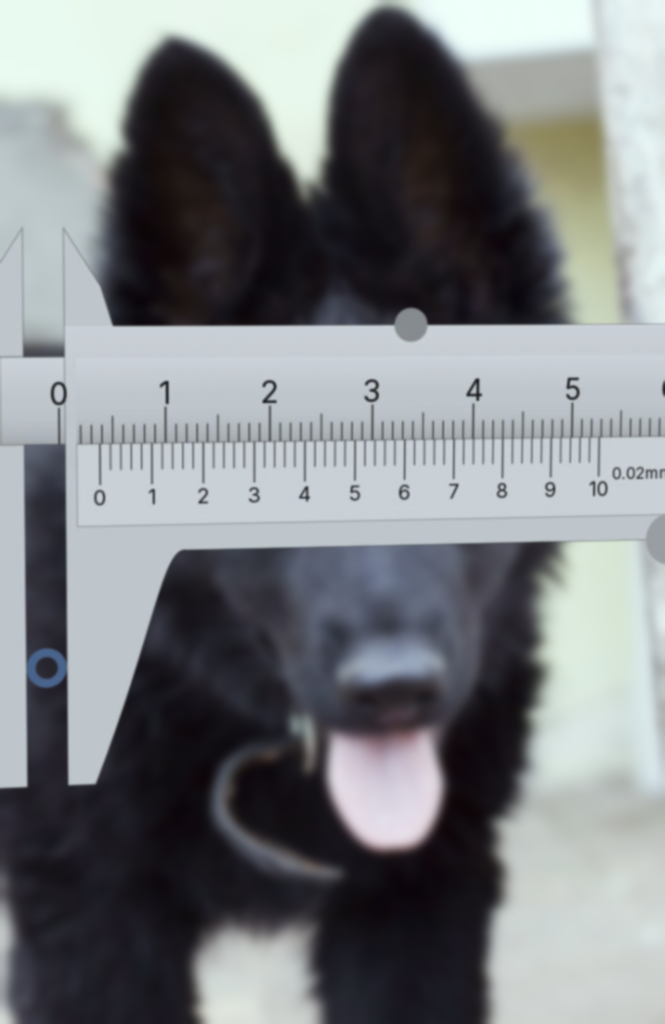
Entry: mm 3.8
